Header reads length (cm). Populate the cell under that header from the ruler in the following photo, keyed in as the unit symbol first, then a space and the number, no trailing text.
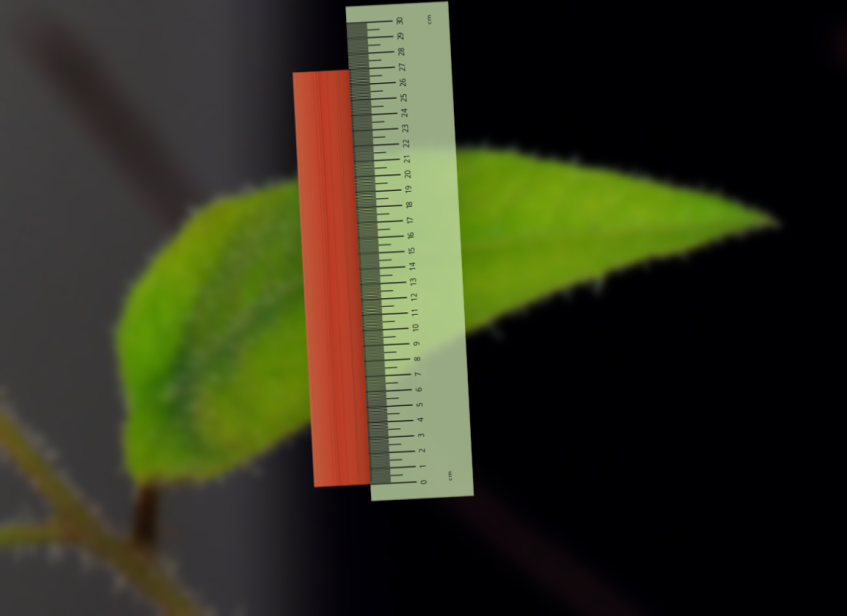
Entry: cm 27
